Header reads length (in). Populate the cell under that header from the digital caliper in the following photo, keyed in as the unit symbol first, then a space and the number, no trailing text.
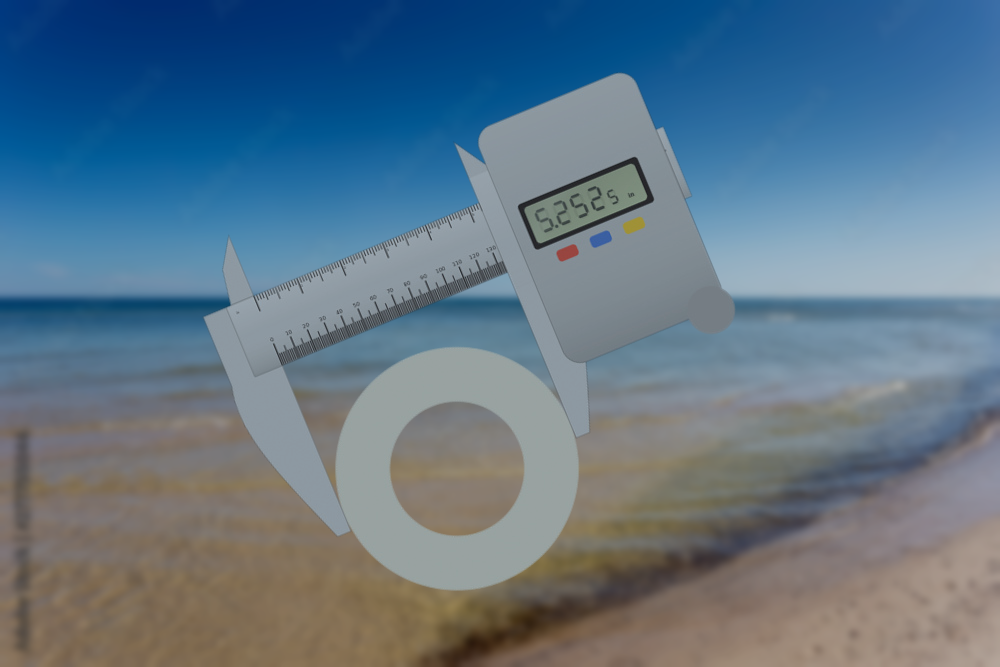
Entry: in 5.2525
